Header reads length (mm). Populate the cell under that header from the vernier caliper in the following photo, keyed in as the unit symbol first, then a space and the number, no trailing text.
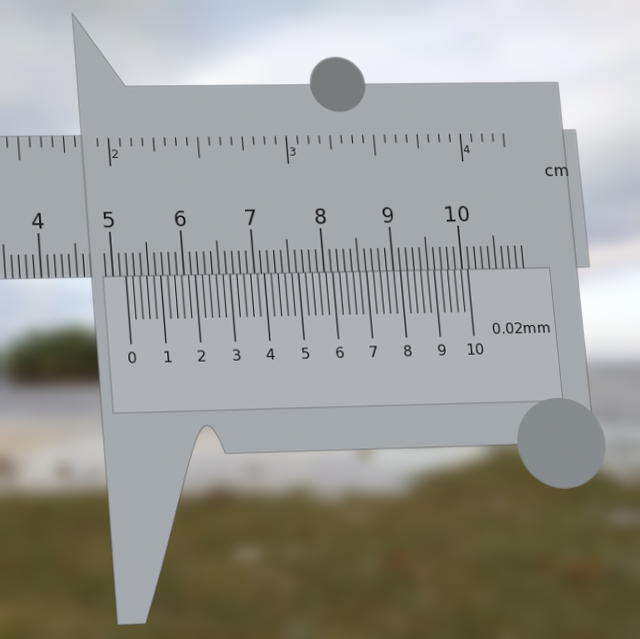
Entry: mm 51.8
